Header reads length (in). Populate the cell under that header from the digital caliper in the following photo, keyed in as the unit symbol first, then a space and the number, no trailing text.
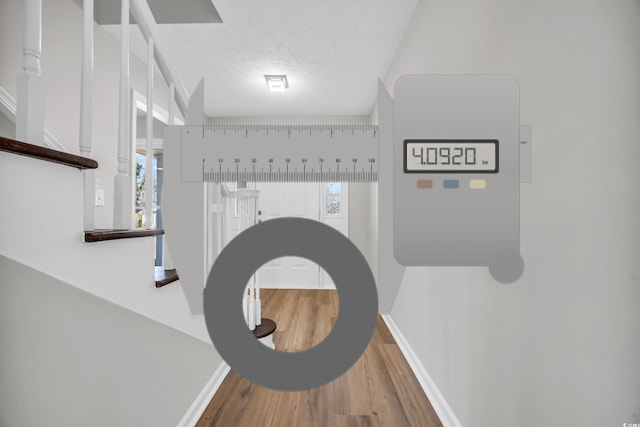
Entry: in 4.0920
